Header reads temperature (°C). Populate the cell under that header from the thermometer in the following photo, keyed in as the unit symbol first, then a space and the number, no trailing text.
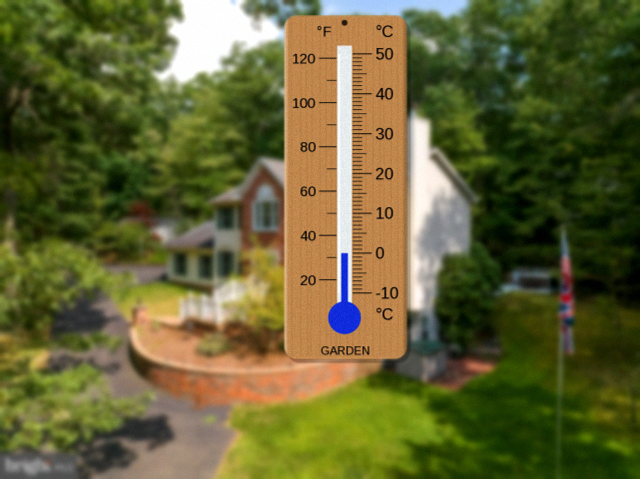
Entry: °C 0
